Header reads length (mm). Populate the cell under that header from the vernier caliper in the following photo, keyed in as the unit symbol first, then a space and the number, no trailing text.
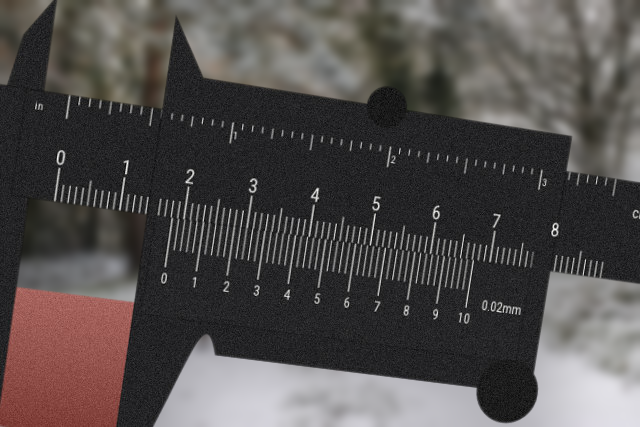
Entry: mm 18.2
